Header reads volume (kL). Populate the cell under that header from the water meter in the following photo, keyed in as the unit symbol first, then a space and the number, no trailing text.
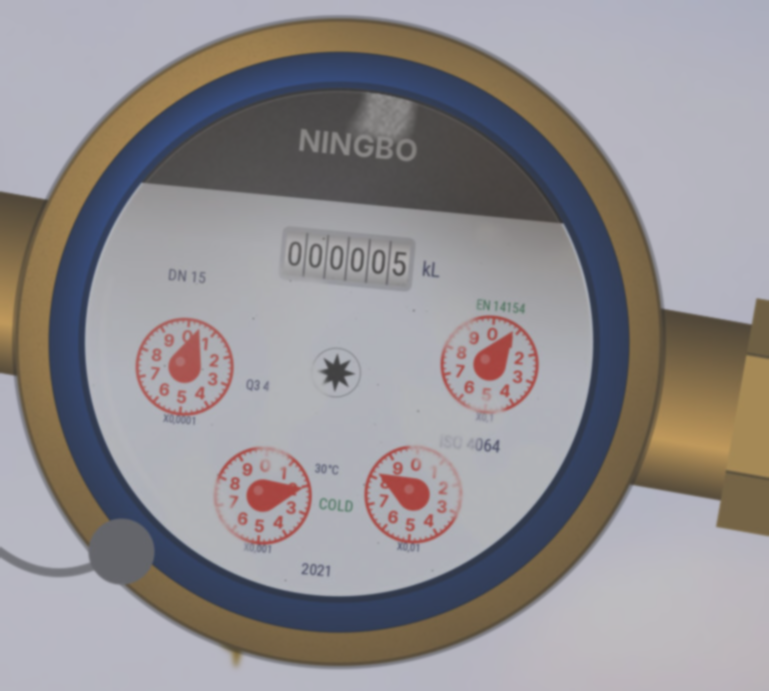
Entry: kL 5.0820
